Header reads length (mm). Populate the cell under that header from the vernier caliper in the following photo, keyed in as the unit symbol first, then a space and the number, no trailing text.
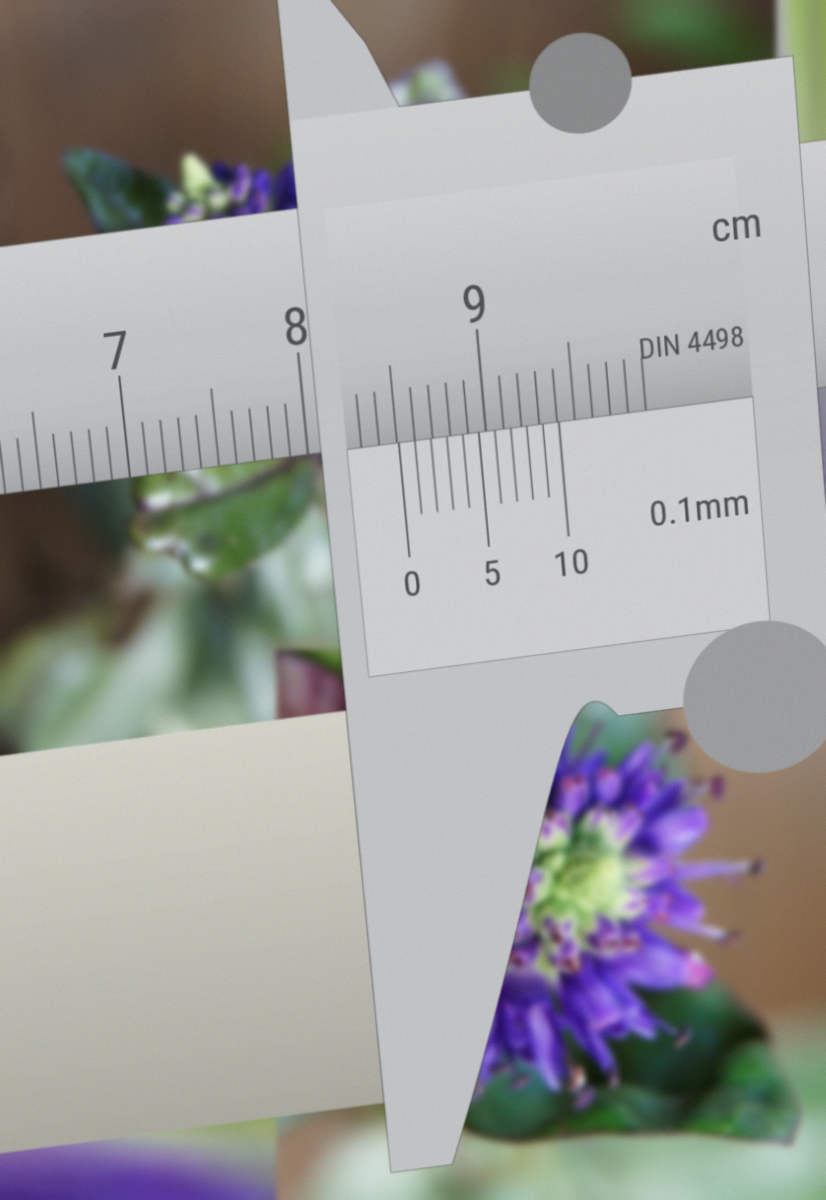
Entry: mm 85.1
